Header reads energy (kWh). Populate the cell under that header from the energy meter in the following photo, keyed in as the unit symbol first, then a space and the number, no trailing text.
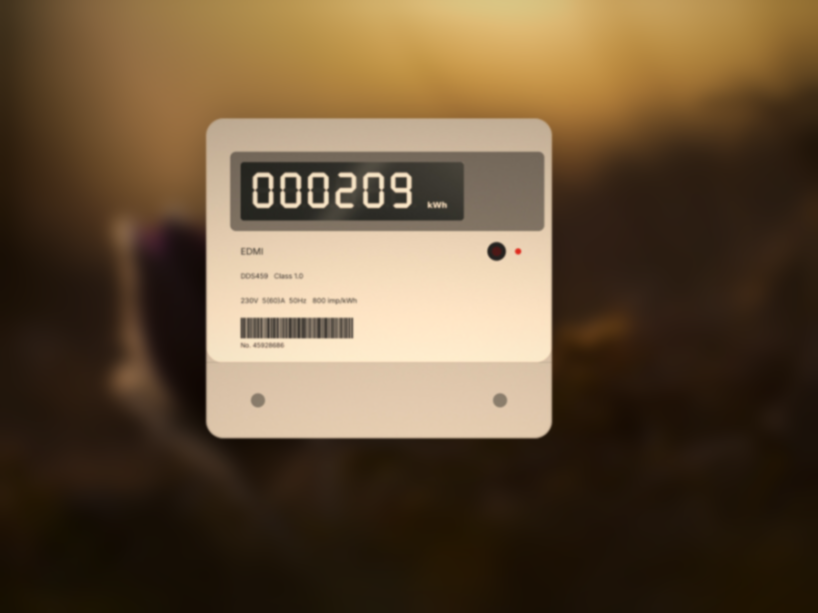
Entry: kWh 209
